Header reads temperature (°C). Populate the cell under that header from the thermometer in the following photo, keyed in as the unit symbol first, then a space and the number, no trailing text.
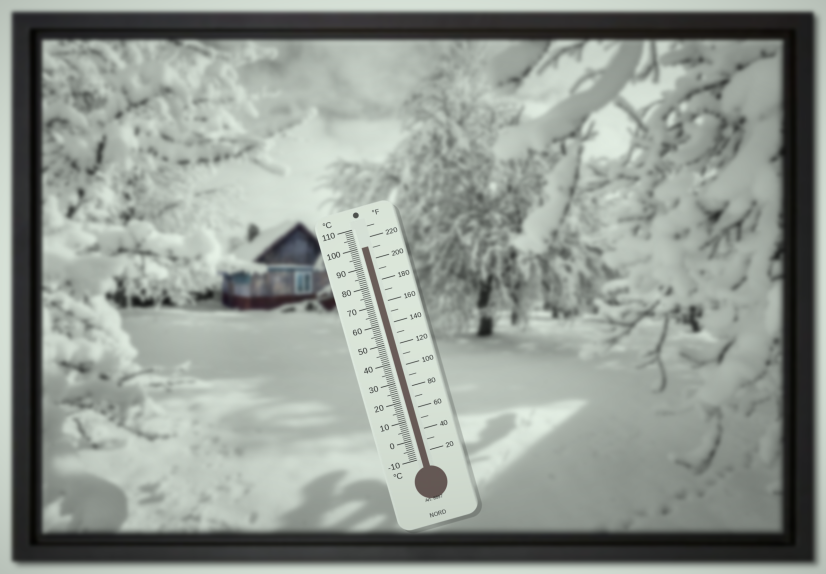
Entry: °C 100
